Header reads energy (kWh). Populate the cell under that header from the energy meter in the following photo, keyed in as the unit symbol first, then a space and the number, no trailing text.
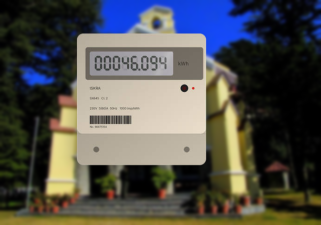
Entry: kWh 46.094
